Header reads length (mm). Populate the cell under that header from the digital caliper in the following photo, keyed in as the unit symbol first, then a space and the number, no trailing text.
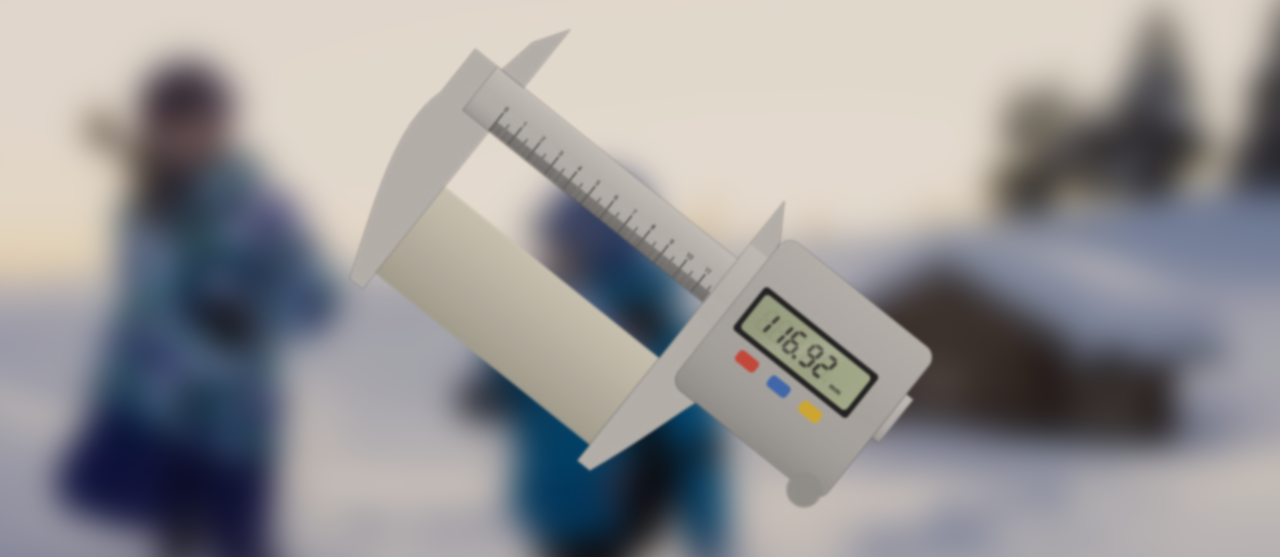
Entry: mm 116.92
